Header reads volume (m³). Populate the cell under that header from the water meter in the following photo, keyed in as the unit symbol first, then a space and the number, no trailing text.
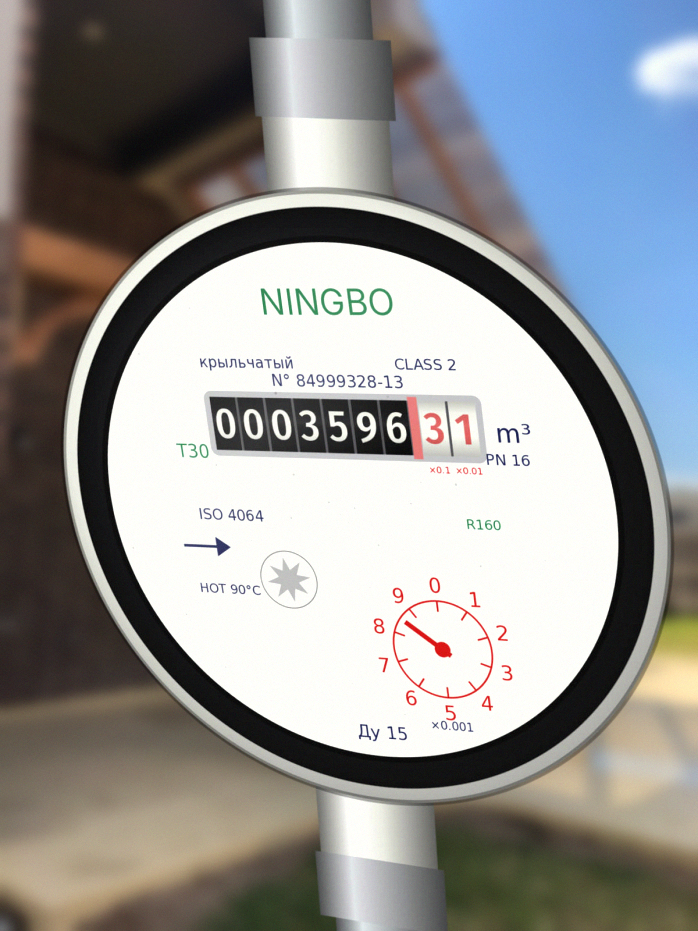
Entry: m³ 3596.318
